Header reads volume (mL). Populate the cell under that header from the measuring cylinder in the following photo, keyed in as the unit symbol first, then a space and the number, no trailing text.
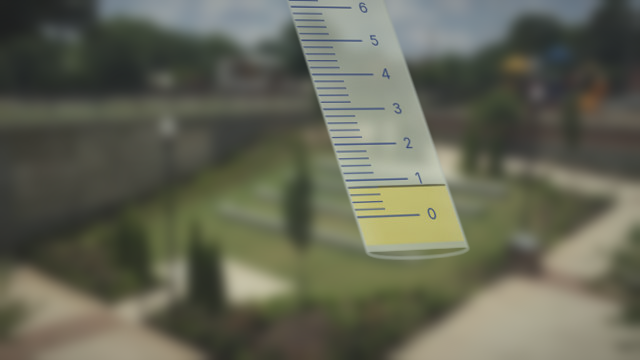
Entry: mL 0.8
